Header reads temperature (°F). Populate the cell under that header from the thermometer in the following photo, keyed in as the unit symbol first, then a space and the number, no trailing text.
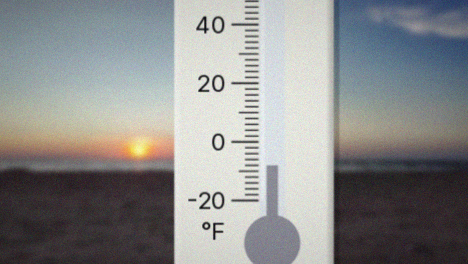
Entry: °F -8
